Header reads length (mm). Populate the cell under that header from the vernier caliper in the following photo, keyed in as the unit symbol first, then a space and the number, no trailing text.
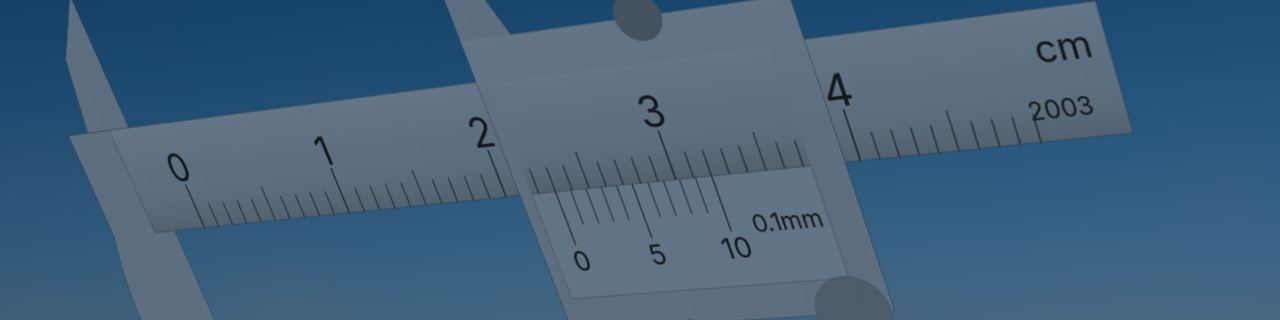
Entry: mm 23.0
